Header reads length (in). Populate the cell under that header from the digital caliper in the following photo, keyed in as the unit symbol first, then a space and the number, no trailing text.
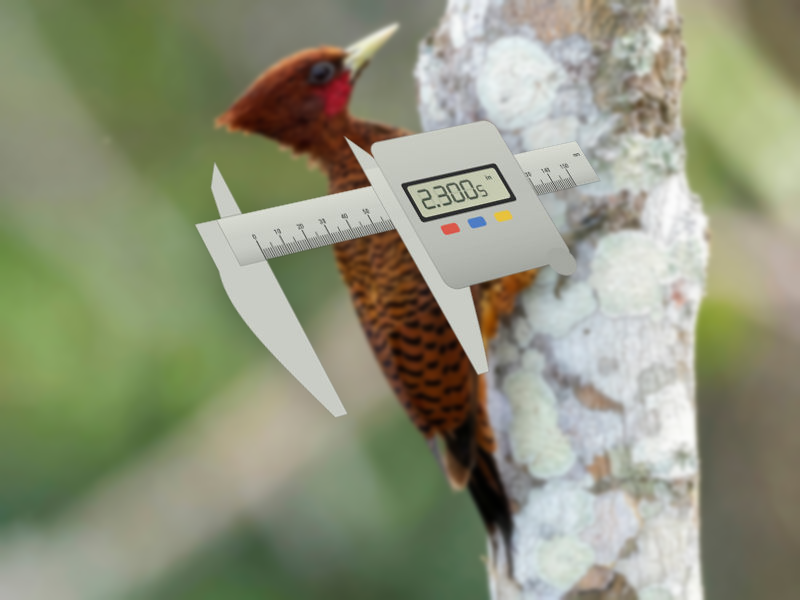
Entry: in 2.3005
